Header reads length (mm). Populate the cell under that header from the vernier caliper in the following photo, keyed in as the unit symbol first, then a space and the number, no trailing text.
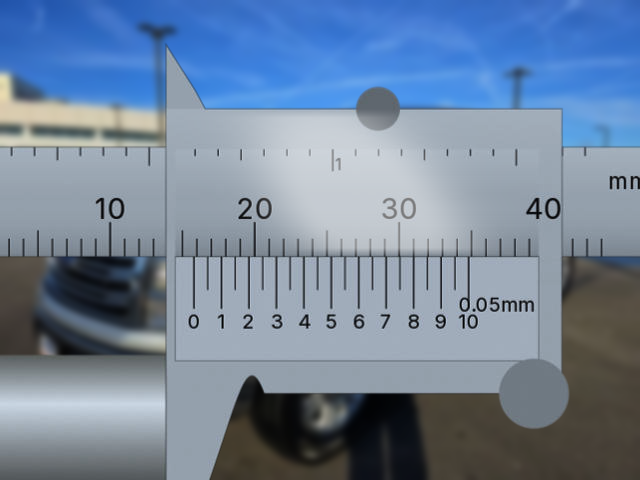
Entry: mm 15.8
